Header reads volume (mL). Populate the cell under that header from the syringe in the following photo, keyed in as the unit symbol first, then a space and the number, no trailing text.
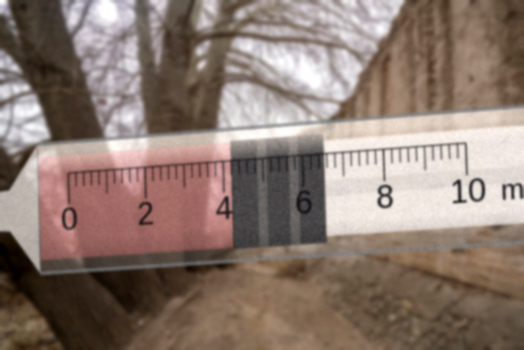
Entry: mL 4.2
